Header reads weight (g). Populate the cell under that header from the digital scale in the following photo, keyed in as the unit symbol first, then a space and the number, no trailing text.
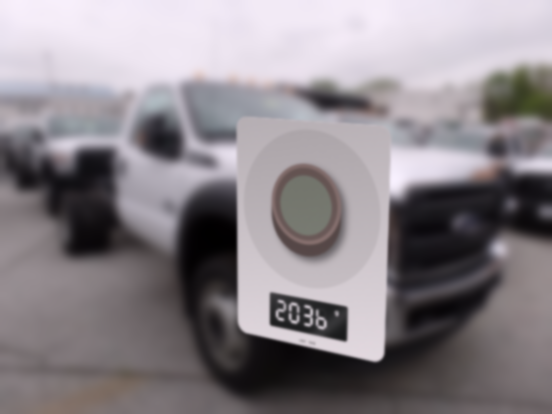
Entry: g 2036
